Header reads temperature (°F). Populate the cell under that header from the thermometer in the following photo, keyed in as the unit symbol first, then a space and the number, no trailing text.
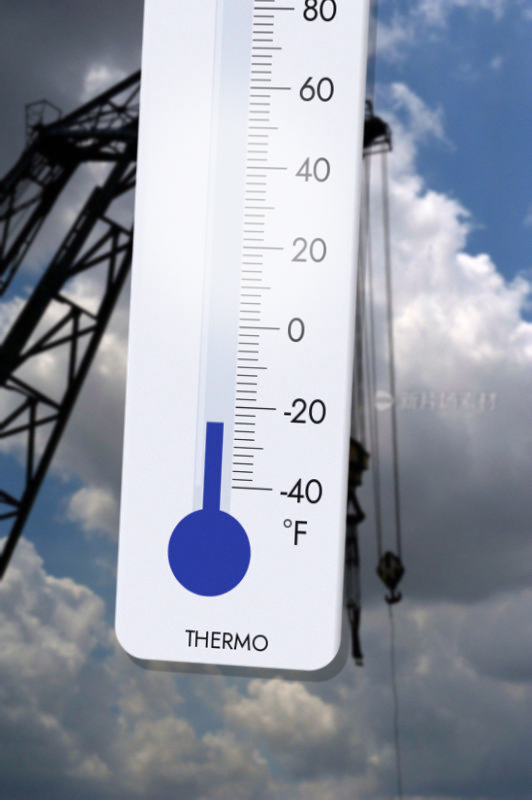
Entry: °F -24
